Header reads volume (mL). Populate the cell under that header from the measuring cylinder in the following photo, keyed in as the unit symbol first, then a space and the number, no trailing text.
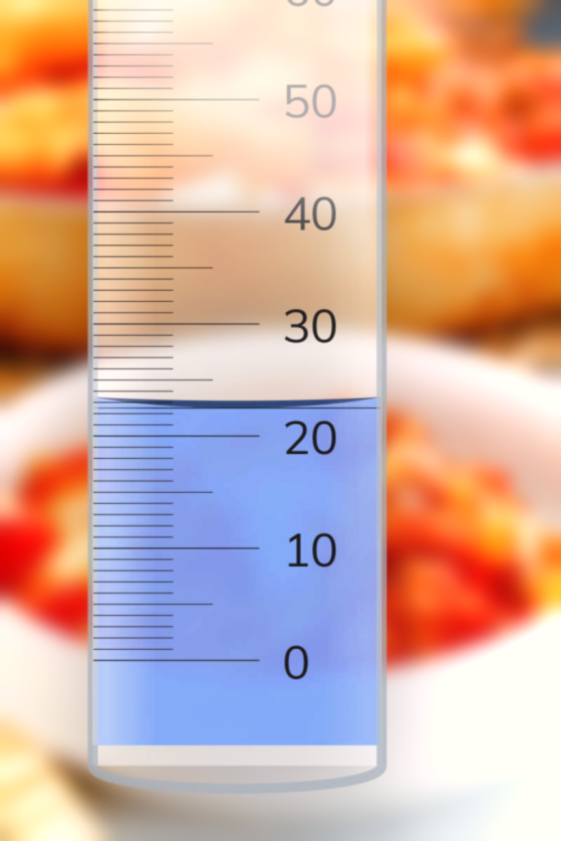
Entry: mL 22.5
